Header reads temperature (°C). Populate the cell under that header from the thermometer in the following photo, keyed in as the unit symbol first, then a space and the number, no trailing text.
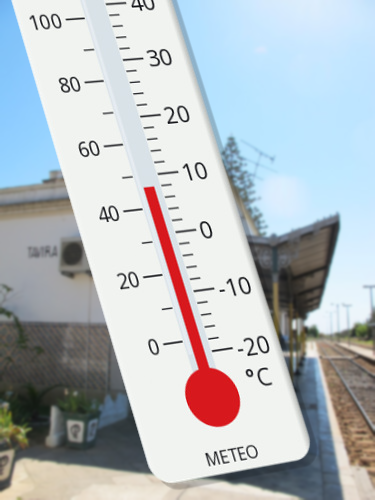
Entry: °C 8
